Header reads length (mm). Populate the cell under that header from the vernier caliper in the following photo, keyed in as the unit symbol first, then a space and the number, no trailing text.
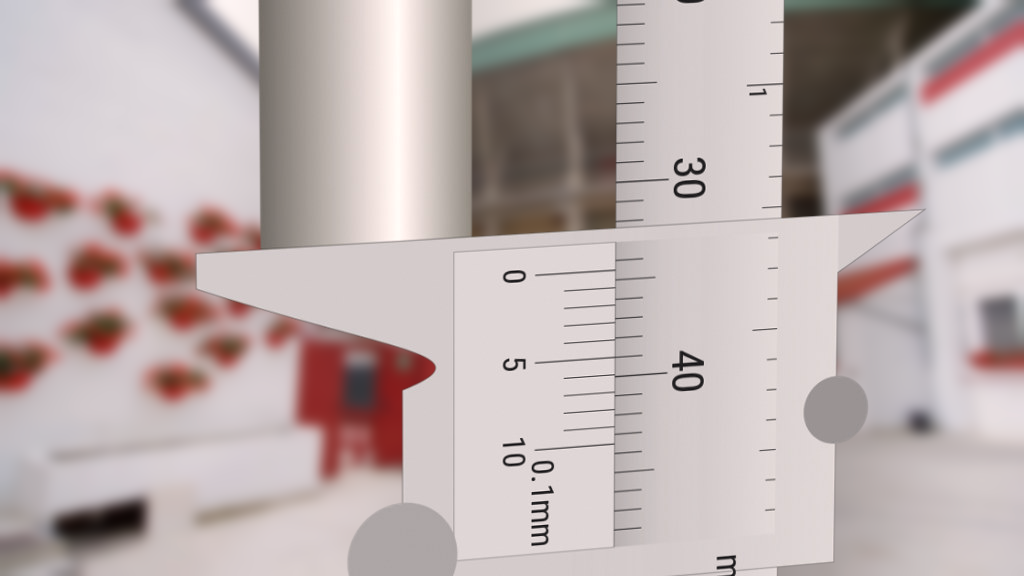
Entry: mm 34.5
